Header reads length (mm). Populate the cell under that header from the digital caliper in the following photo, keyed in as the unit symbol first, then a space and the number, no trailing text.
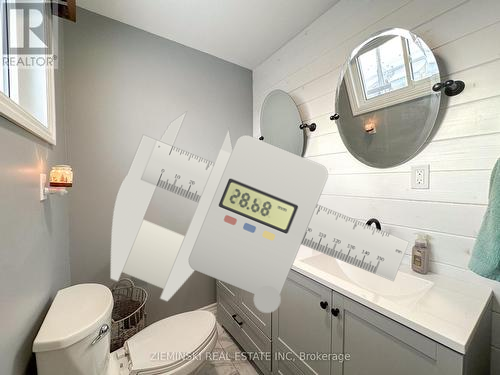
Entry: mm 28.68
